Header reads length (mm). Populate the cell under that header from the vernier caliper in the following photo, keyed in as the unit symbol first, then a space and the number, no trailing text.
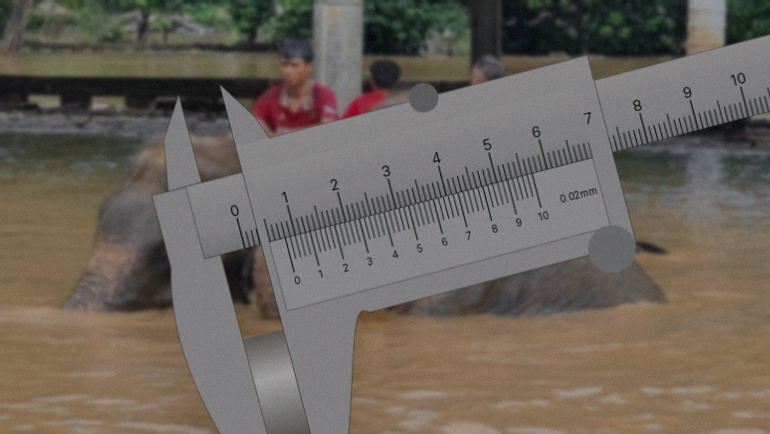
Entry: mm 8.0
